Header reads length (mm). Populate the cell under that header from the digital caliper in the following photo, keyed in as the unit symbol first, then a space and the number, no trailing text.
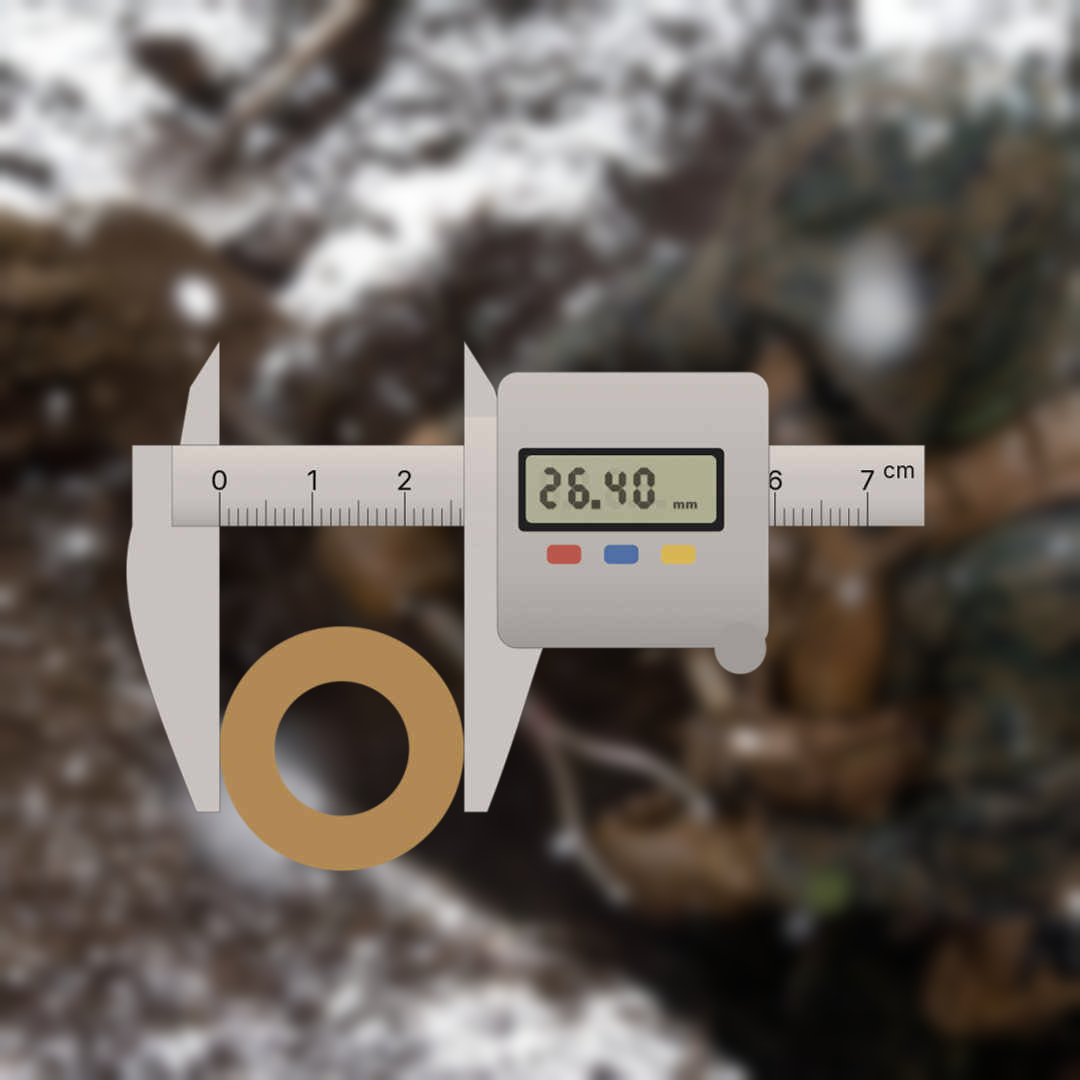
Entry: mm 26.40
